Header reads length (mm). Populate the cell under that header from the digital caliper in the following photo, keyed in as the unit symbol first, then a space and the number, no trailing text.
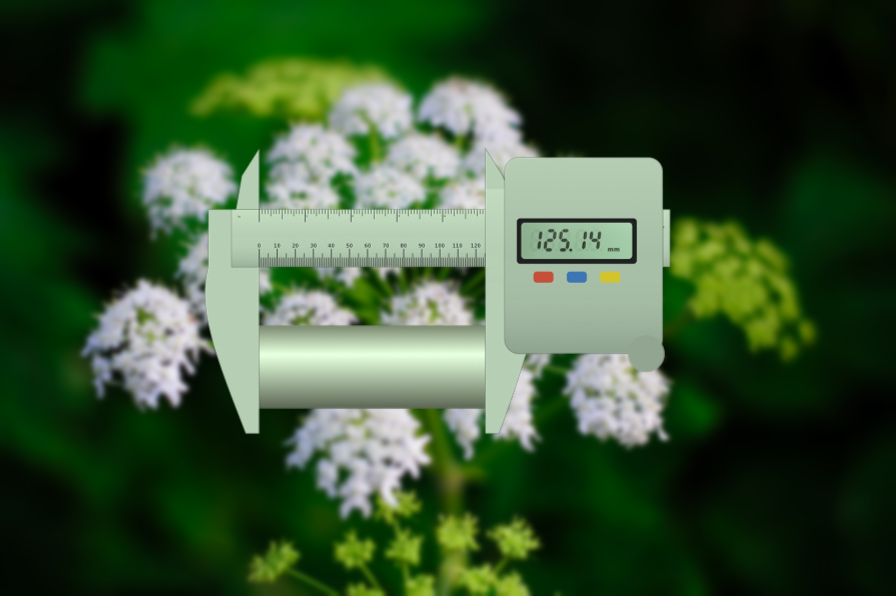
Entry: mm 125.14
